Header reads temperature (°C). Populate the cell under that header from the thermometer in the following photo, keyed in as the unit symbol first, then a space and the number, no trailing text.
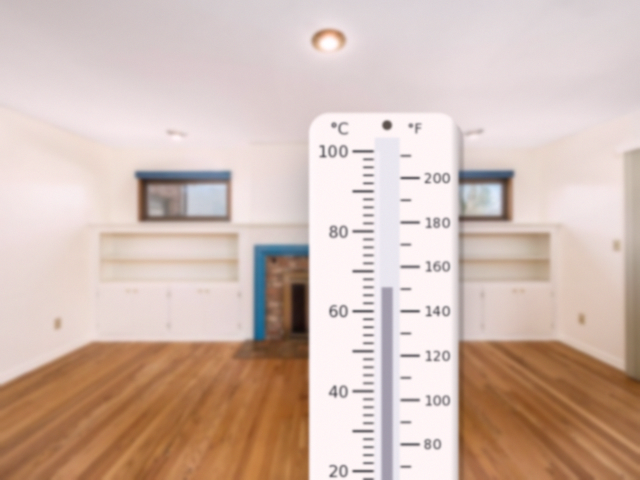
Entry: °C 66
